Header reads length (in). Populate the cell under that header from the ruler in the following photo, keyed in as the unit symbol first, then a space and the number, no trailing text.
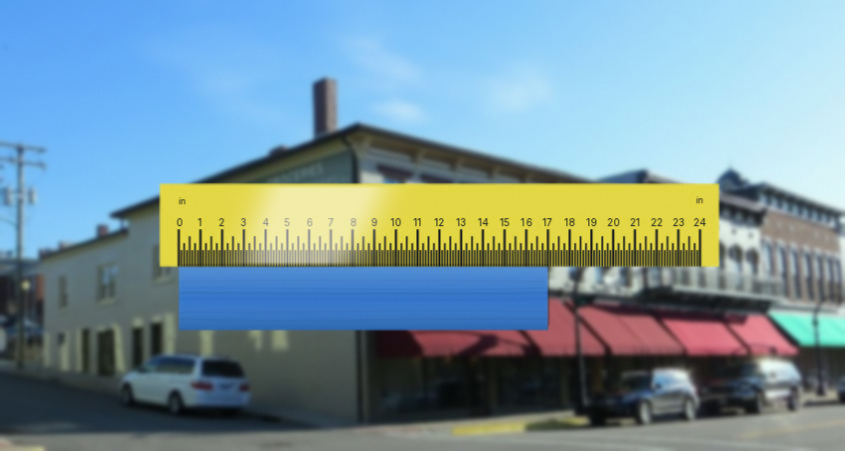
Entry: in 17
